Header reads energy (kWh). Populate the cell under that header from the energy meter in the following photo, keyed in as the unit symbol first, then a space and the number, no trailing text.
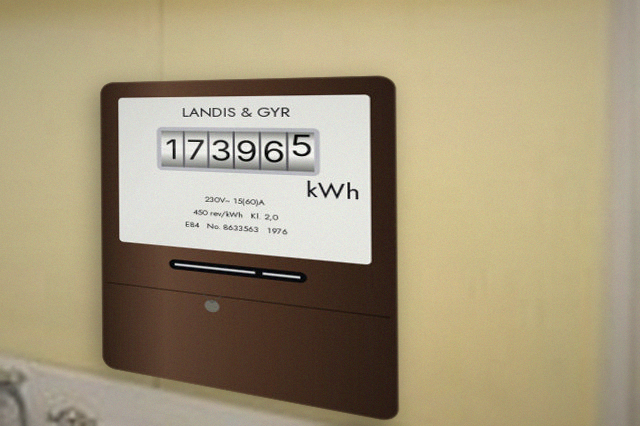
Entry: kWh 173965
